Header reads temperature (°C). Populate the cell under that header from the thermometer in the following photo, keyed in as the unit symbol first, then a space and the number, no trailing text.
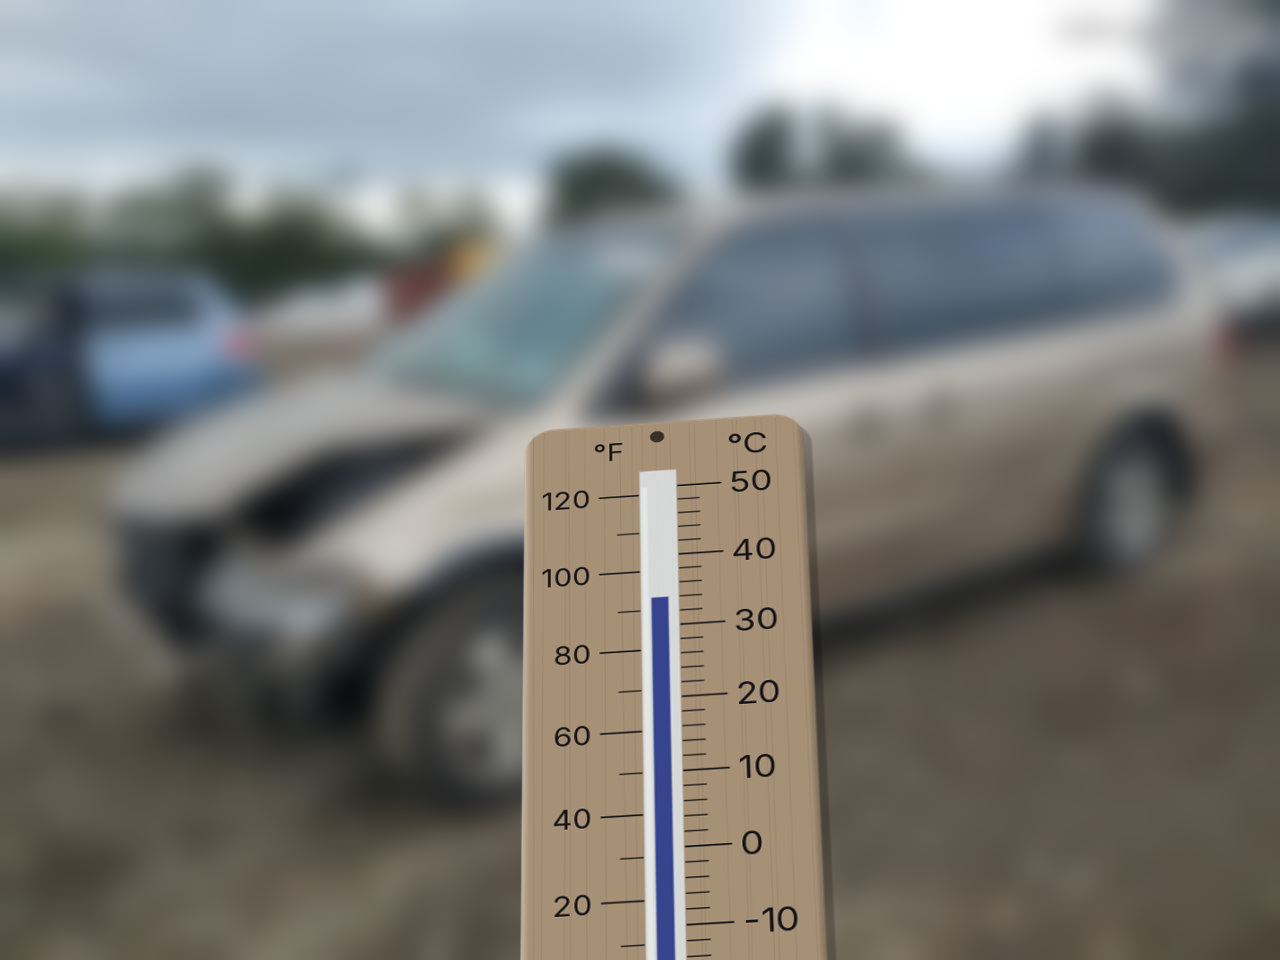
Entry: °C 34
